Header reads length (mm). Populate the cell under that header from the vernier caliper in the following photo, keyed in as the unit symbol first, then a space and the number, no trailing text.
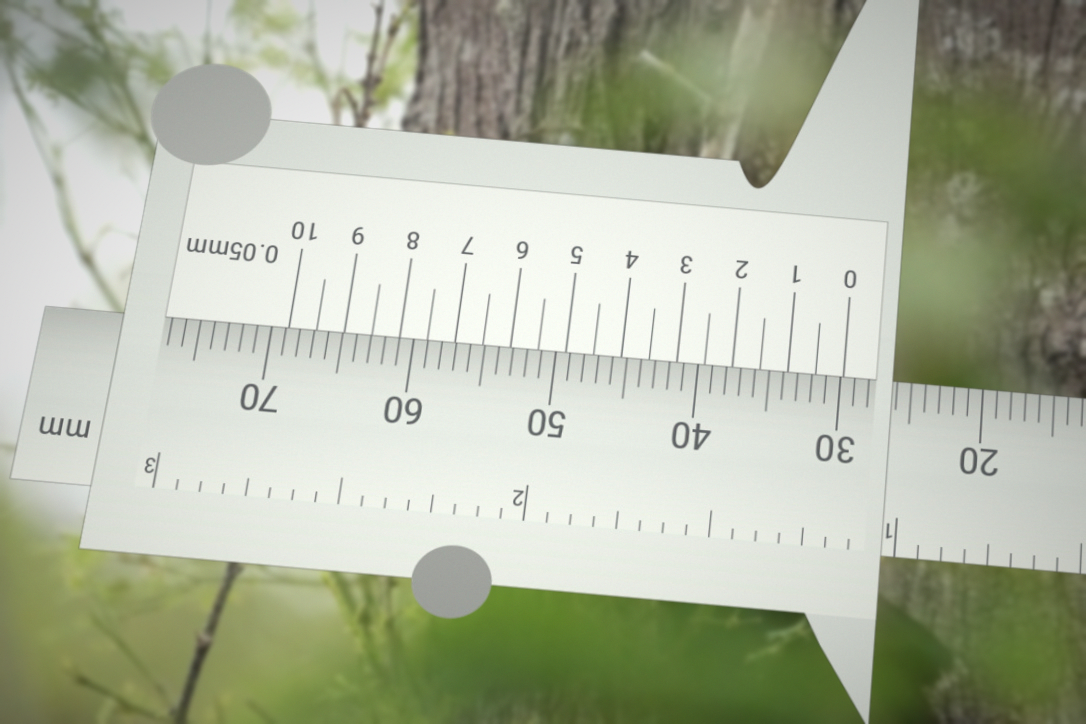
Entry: mm 29.8
